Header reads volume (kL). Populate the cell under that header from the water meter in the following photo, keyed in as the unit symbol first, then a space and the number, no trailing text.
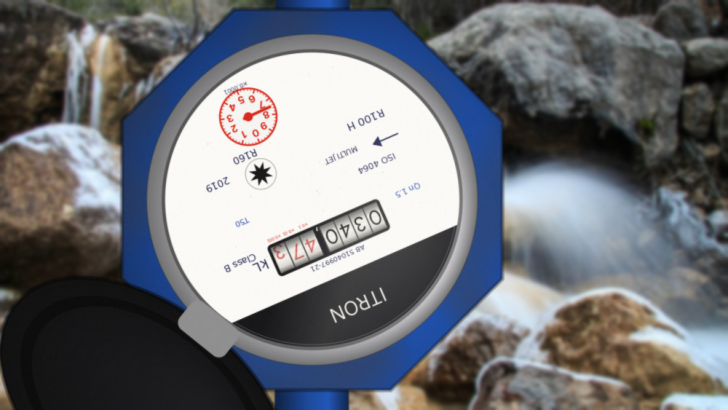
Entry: kL 340.4727
